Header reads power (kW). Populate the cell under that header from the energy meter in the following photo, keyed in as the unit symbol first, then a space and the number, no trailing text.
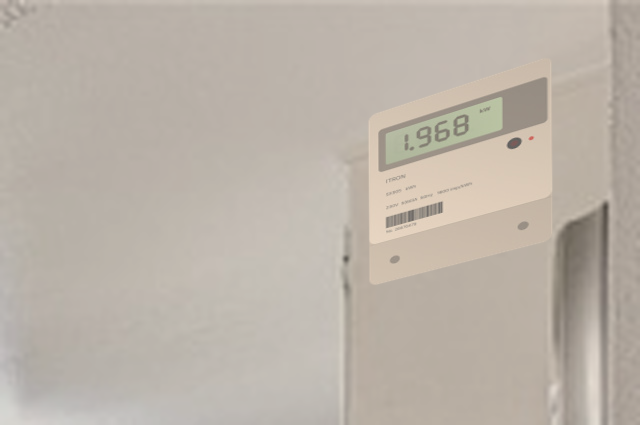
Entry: kW 1.968
